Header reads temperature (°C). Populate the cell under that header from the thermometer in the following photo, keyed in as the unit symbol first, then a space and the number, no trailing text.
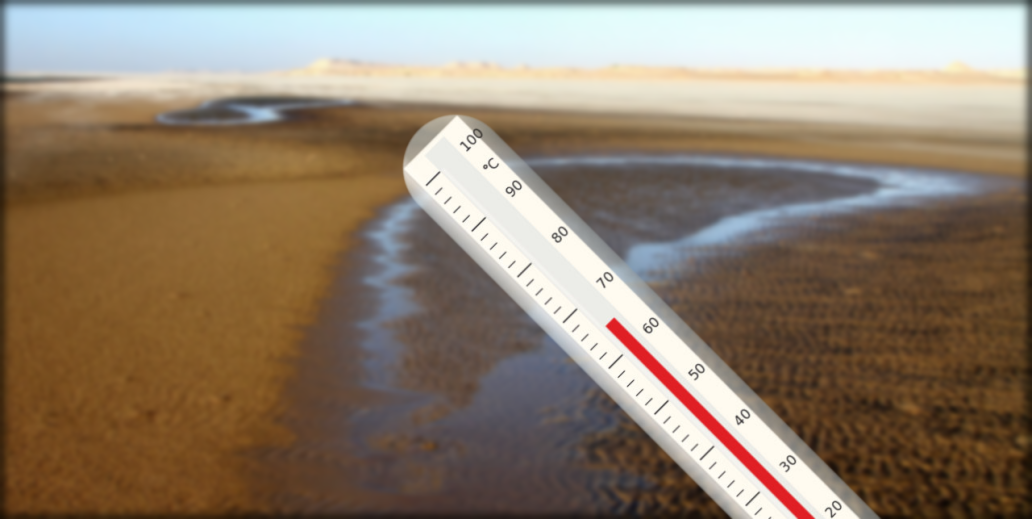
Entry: °C 65
